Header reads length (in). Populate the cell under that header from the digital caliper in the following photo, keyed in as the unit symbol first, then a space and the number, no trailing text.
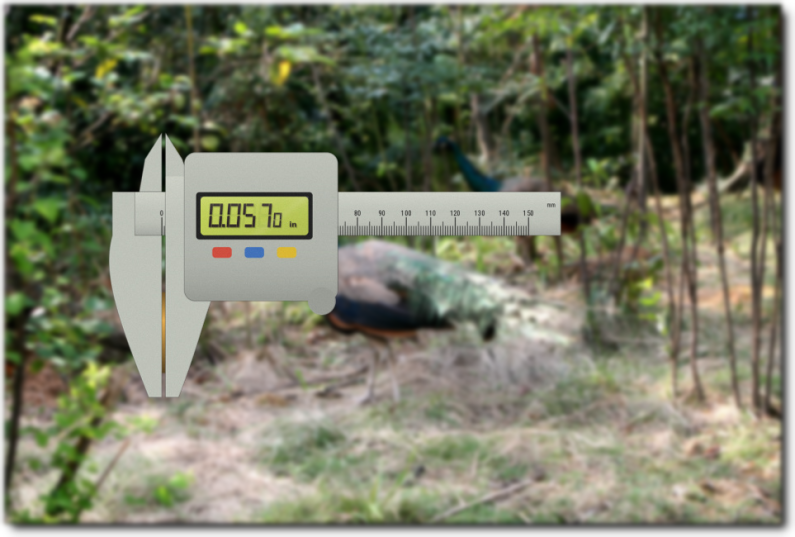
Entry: in 0.0570
